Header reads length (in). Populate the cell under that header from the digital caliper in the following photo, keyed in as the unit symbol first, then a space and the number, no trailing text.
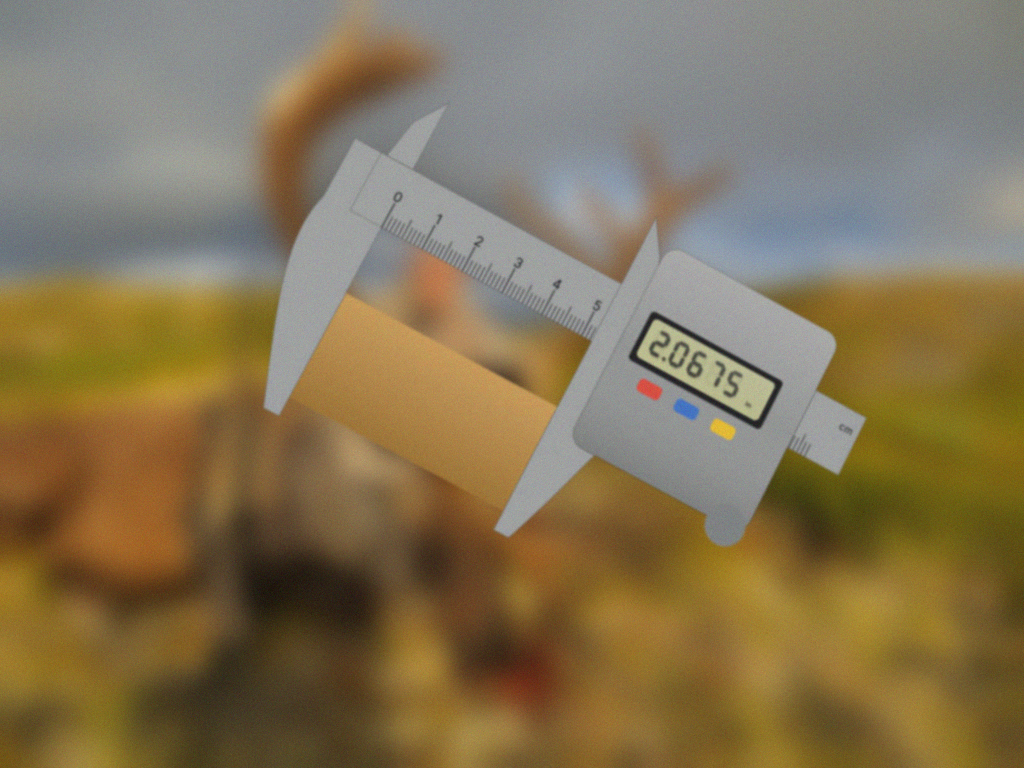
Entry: in 2.0675
